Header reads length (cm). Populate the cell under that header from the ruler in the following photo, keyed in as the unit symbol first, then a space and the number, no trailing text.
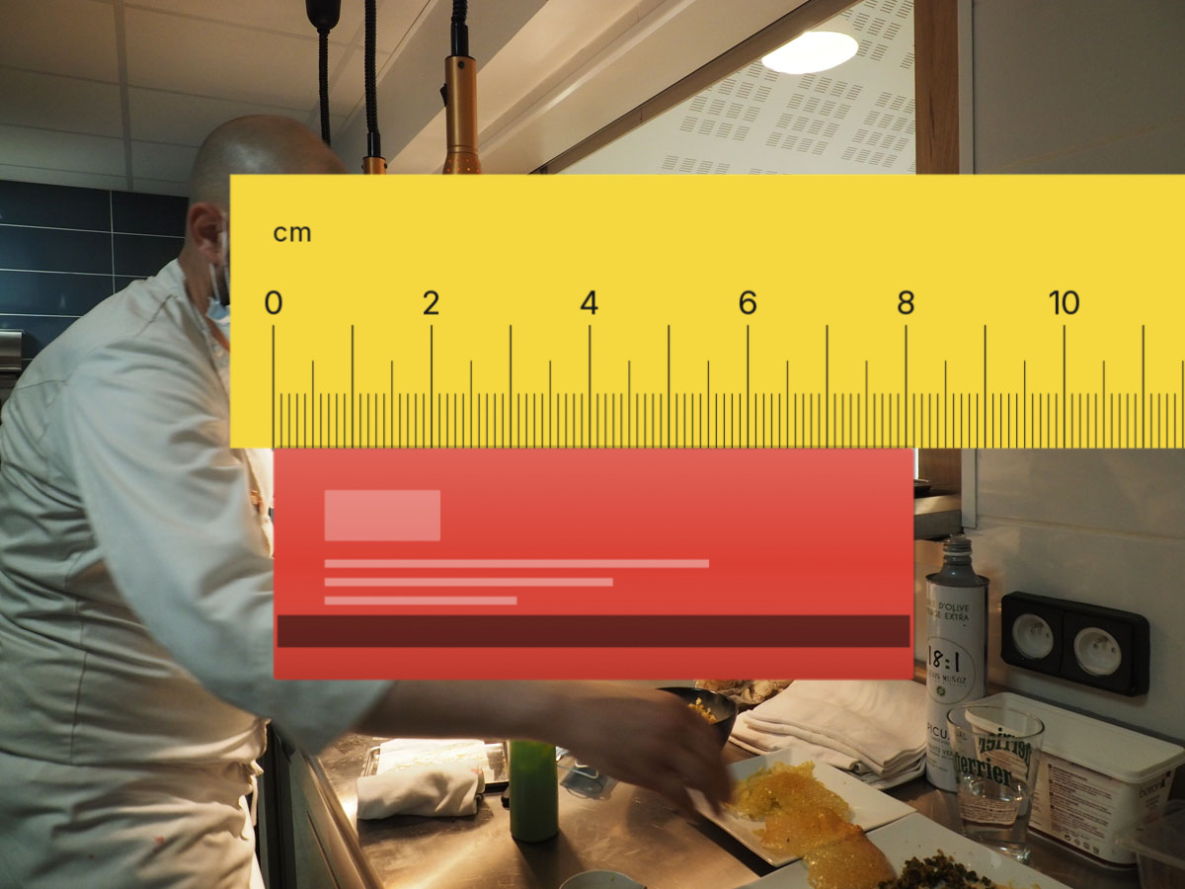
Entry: cm 8.1
